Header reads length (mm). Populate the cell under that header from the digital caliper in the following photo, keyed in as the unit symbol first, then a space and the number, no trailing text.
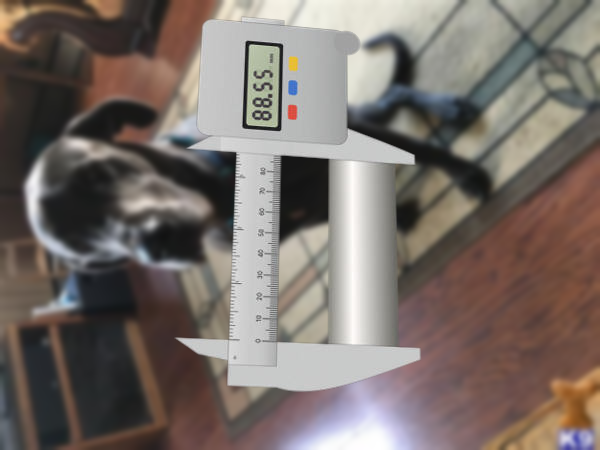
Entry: mm 88.55
